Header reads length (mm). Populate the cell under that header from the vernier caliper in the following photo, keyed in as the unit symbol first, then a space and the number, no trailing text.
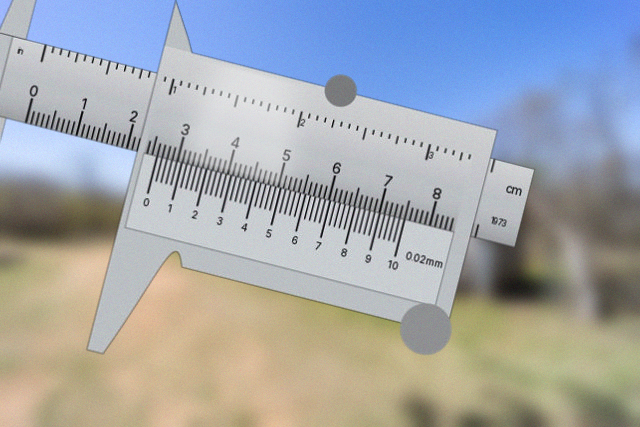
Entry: mm 26.0
